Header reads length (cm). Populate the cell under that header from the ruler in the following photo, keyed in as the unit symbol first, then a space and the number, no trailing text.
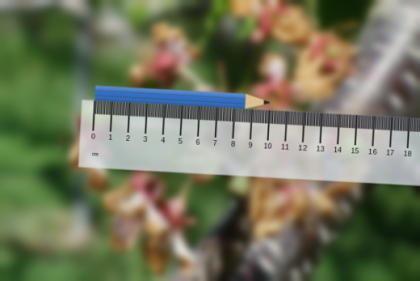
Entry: cm 10
